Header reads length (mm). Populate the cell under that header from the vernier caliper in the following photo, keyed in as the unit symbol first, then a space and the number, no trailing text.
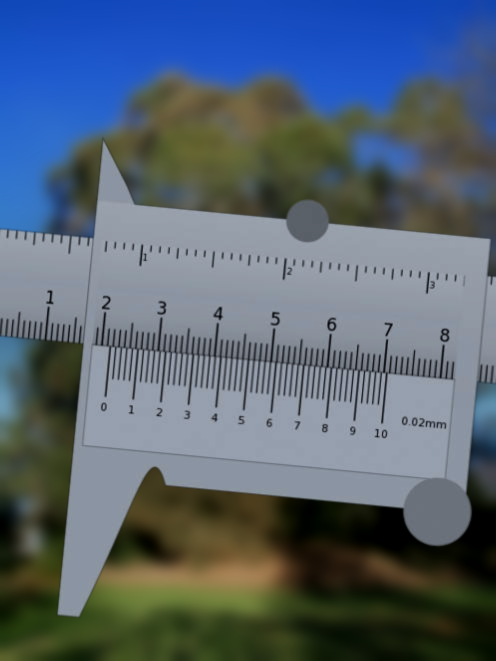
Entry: mm 21.5
